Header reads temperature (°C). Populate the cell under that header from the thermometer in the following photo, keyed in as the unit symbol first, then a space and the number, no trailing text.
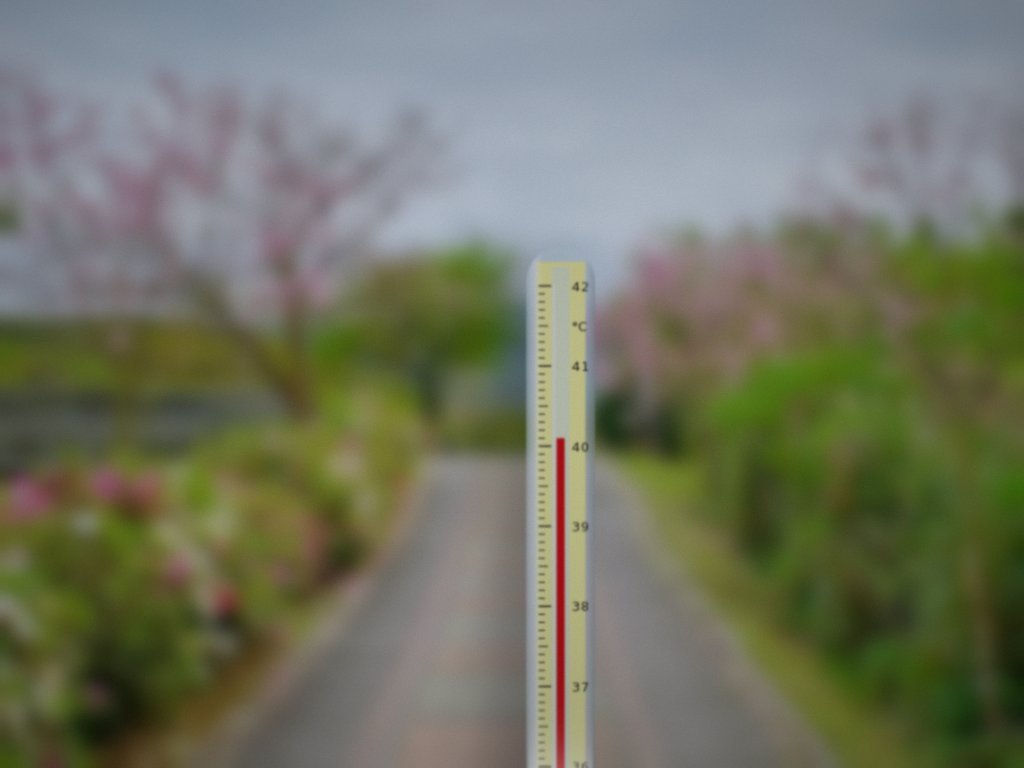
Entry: °C 40.1
